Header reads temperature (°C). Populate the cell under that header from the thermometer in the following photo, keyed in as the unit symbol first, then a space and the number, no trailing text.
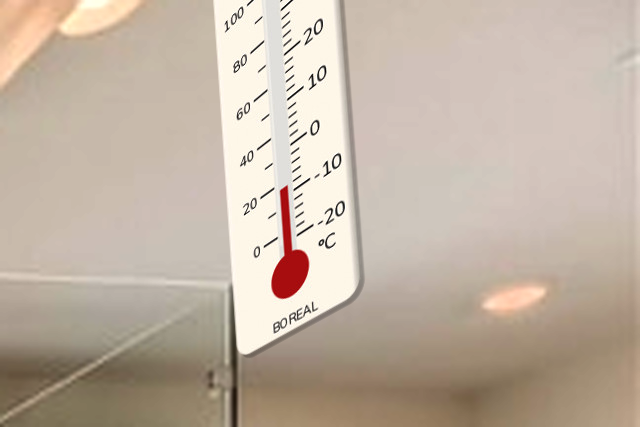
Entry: °C -8
